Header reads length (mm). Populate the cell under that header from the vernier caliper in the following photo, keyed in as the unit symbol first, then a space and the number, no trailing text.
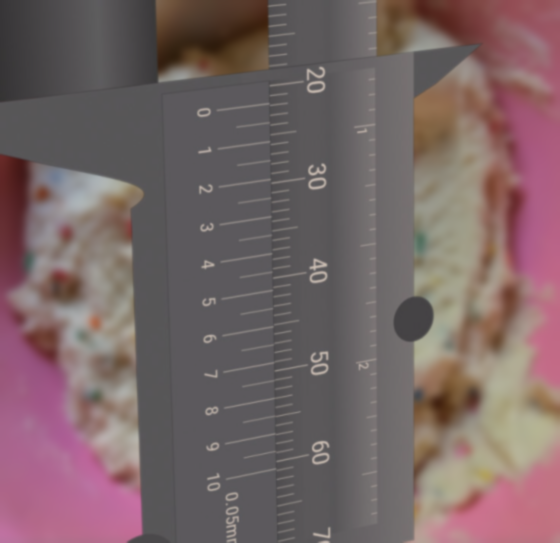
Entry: mm 21.8
